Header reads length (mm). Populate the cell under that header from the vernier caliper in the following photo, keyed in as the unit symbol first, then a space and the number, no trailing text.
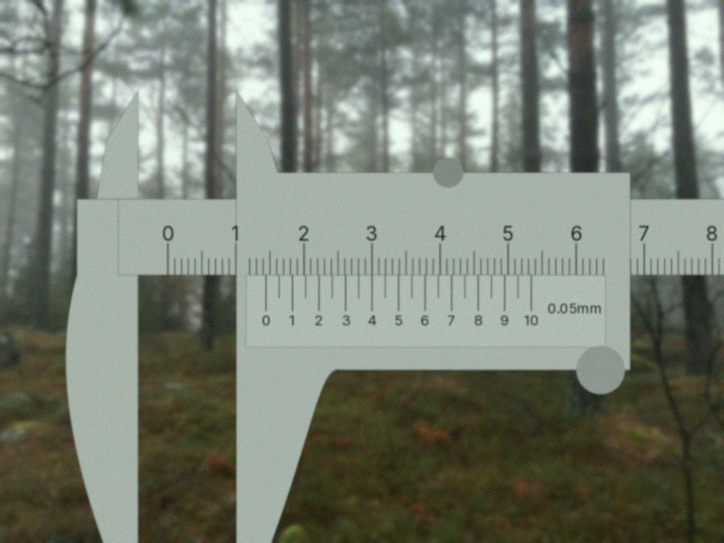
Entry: mm 14.4
